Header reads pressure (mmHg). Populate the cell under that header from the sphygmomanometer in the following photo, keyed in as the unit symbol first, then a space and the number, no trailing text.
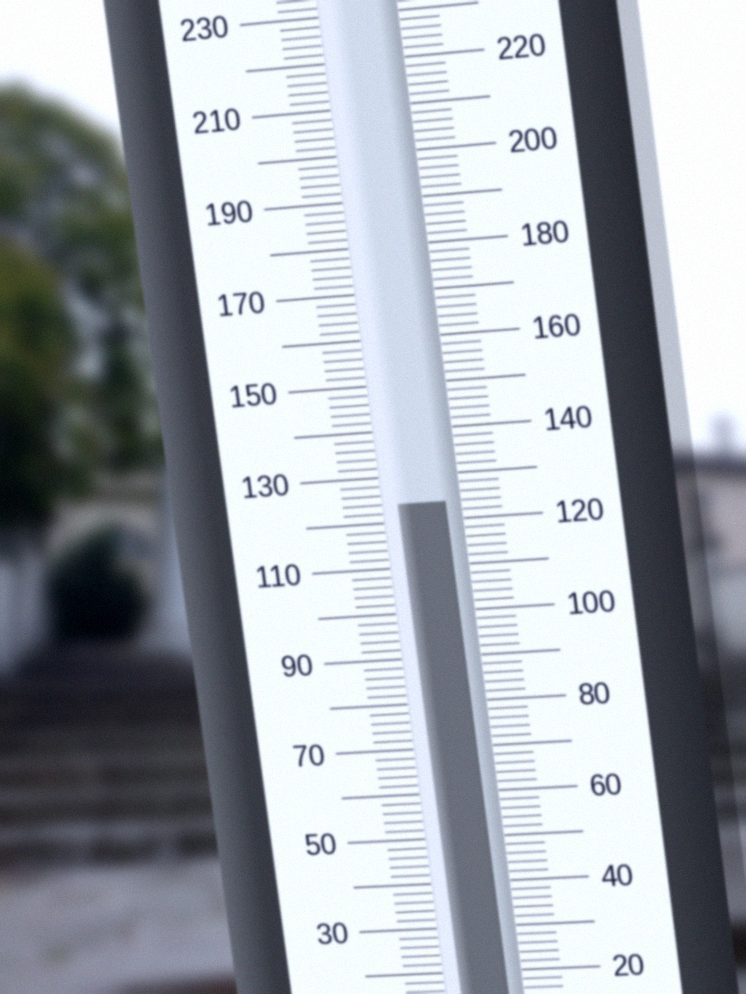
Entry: mmHg 124
